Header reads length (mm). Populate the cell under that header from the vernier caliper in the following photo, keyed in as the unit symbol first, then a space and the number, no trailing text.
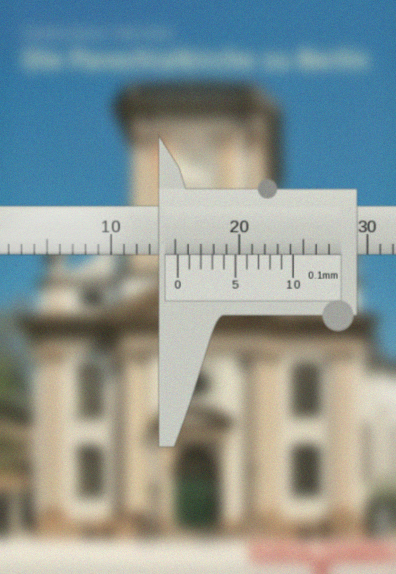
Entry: mm 15.2
